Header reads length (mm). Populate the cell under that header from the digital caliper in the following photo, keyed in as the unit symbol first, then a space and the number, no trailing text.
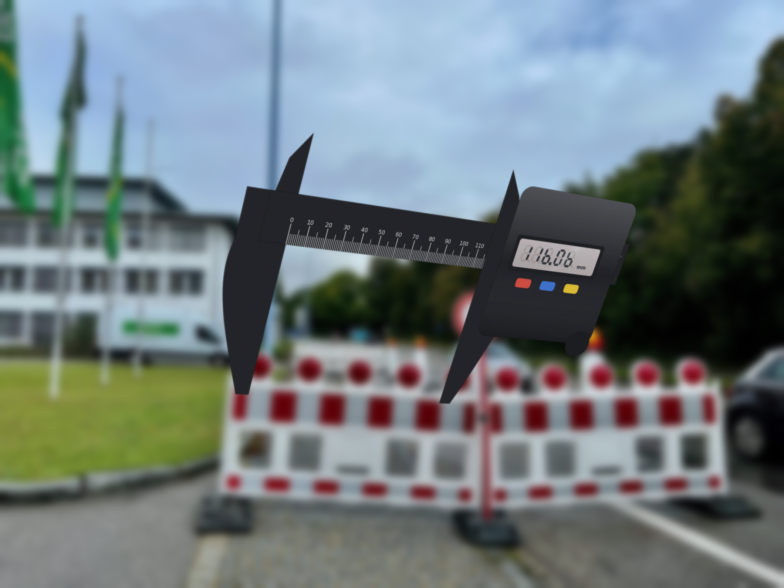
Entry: mm 116.06
